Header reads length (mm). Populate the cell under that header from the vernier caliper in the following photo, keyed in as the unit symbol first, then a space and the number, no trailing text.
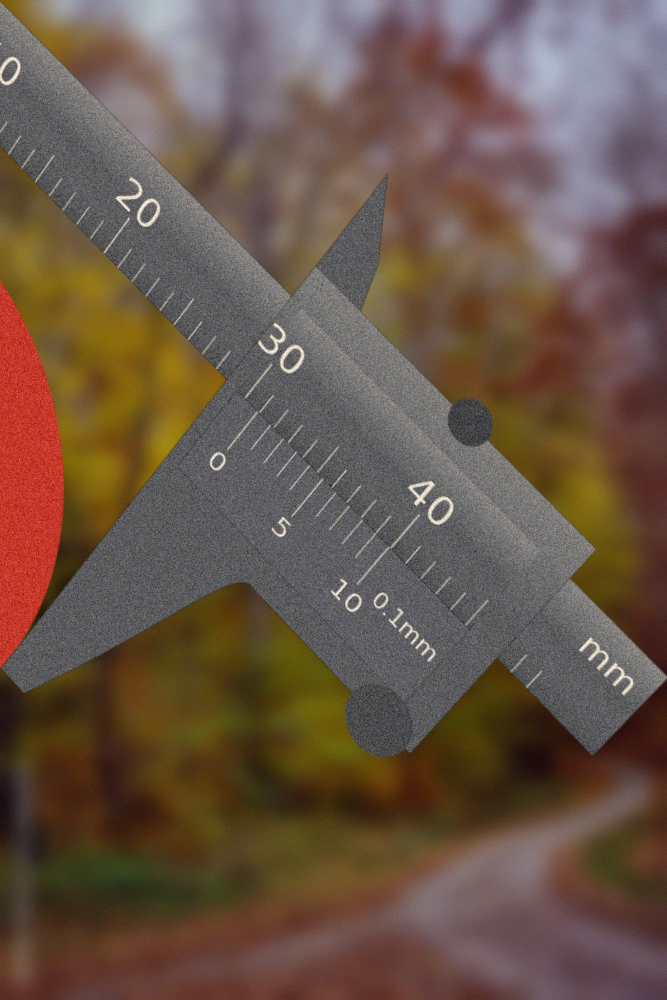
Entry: mm 30.9
